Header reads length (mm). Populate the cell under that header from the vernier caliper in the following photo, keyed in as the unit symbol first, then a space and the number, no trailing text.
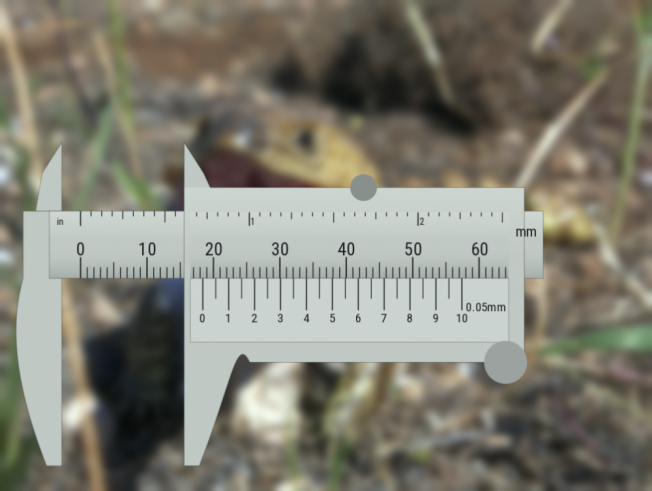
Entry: mm 18.4
